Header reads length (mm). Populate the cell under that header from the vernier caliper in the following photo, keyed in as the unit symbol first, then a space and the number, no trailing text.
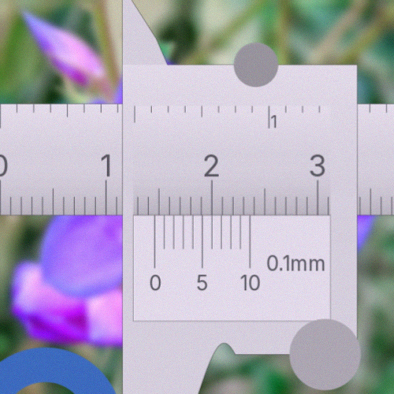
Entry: mm 14.6
